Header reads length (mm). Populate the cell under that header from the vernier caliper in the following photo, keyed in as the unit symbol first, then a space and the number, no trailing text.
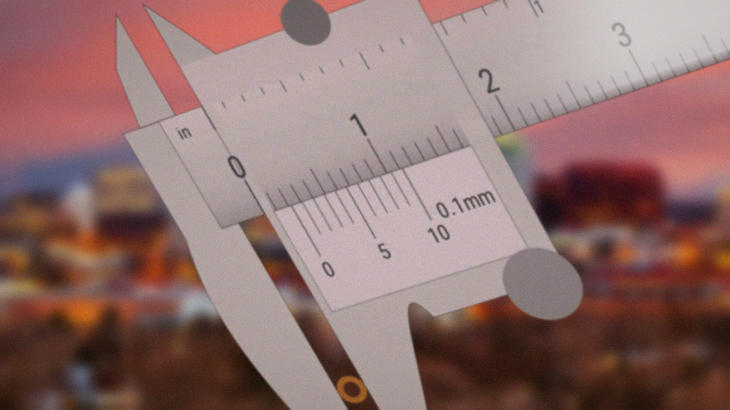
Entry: mm 2.2
